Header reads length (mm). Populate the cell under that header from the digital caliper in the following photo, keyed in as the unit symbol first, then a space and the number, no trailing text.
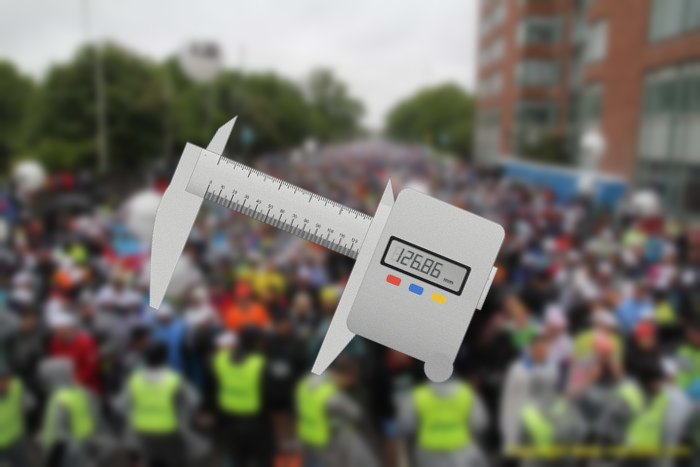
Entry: mm 126.86
